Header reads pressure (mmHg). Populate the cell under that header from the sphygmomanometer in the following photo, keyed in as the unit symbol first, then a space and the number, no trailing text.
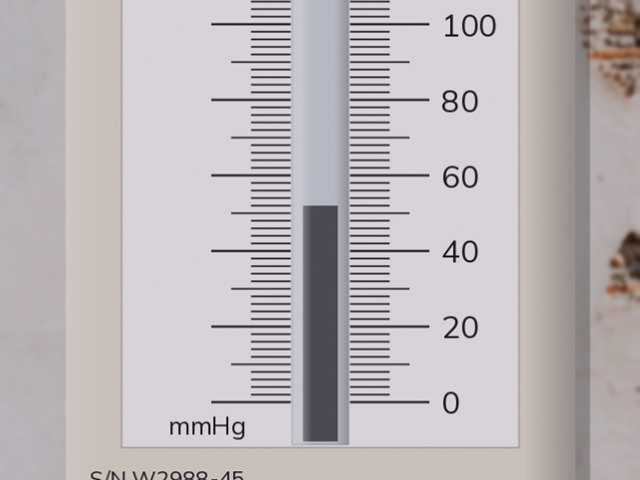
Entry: mmHg 52
